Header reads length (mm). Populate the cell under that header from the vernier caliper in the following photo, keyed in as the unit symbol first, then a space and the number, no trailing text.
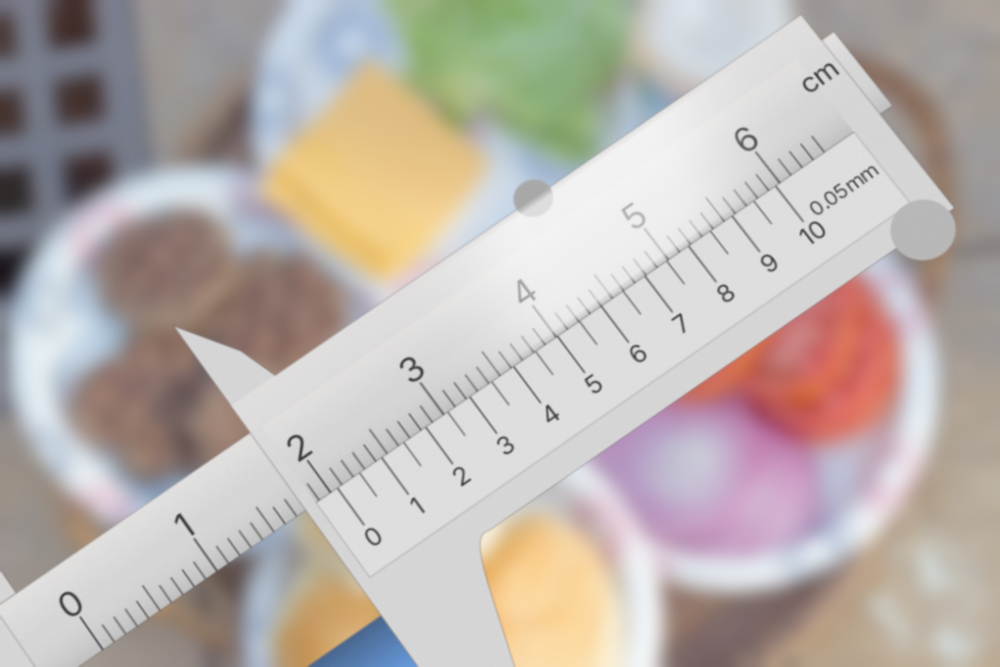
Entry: mm 20.6
